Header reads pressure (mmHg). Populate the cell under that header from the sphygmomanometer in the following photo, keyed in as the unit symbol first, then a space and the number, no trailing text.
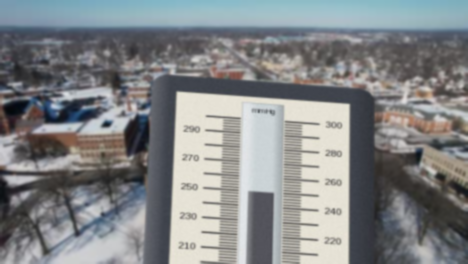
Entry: mmHg 250
